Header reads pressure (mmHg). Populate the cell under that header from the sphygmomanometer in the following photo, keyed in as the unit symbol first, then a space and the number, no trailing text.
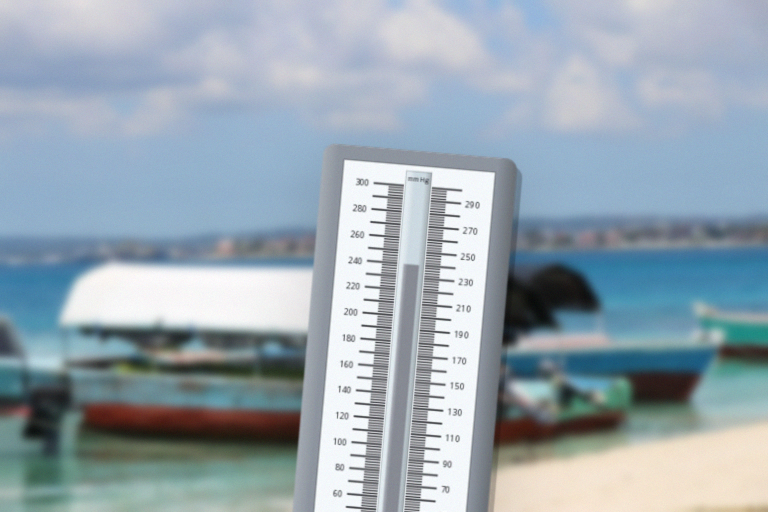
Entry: mmHg 240
